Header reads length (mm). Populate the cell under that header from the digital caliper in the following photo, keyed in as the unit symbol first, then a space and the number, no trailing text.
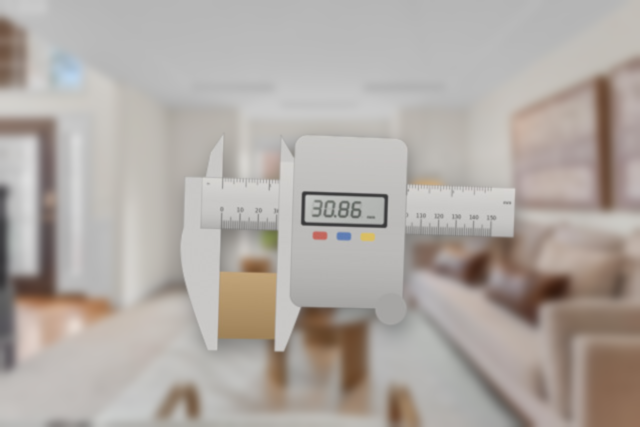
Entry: mm 30.86
